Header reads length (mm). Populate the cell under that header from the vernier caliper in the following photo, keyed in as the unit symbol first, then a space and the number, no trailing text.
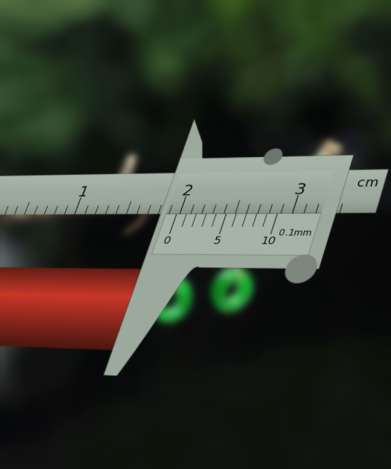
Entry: mm 19.7
